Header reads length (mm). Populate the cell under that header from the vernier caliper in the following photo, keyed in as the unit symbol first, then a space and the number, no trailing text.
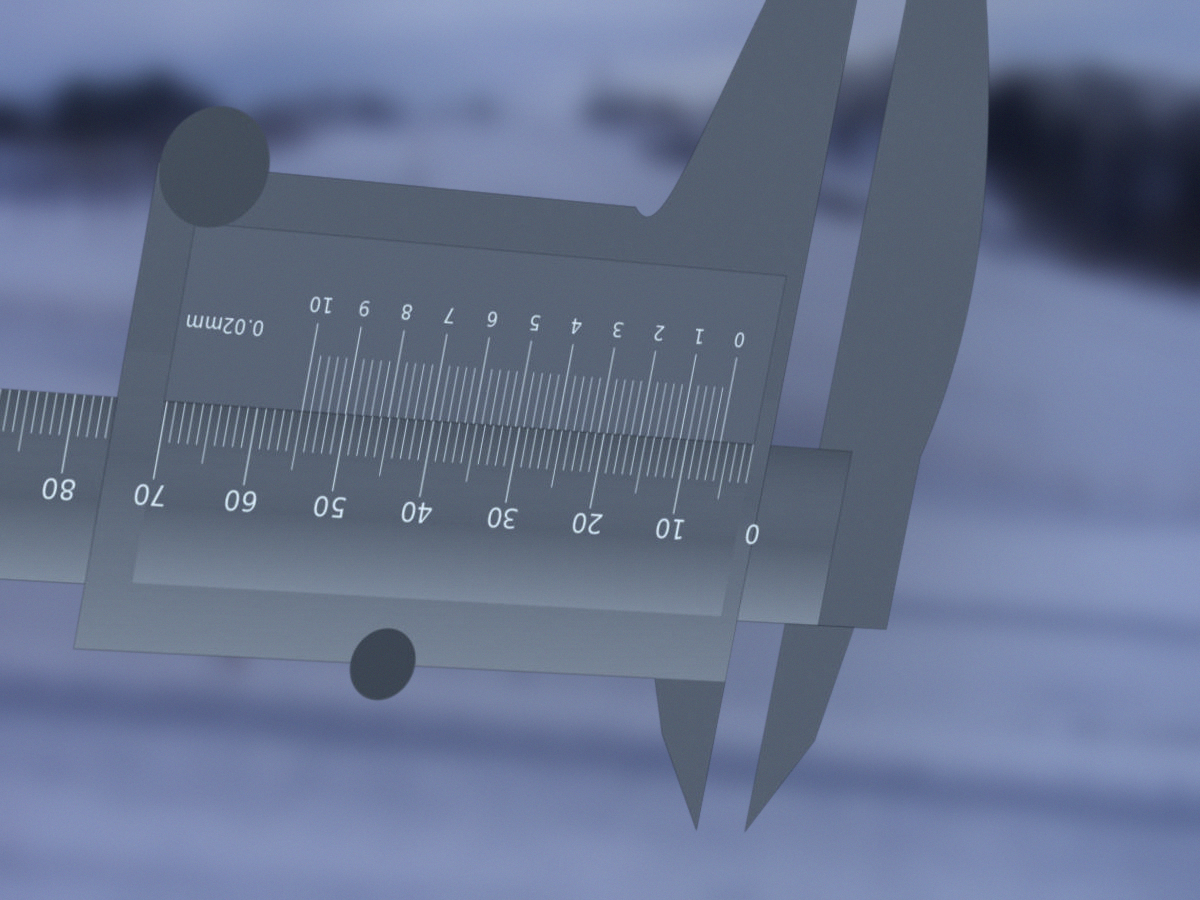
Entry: mm 6.0
